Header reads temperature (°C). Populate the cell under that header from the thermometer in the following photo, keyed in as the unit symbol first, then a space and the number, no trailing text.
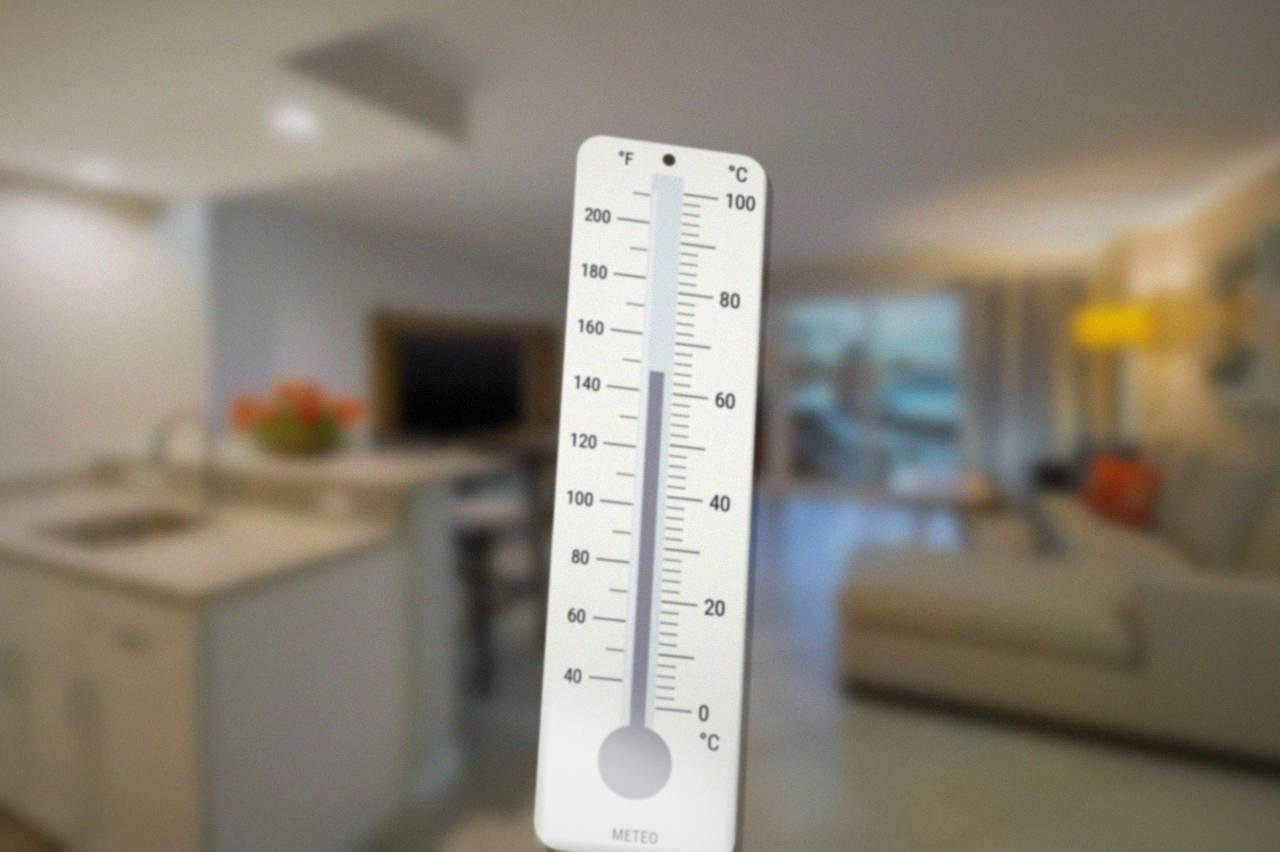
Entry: °C 64
